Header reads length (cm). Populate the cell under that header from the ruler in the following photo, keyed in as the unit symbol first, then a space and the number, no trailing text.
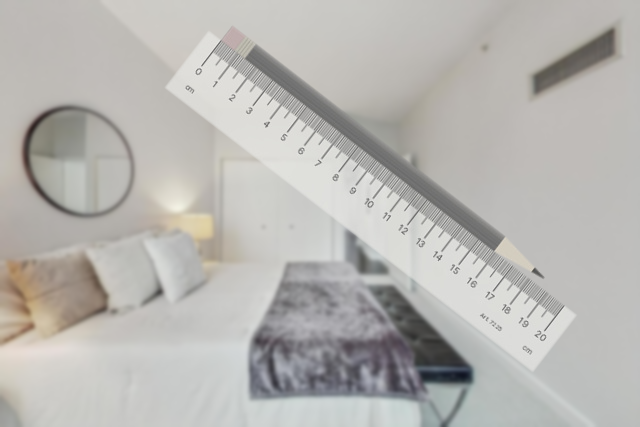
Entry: cm 18.5
